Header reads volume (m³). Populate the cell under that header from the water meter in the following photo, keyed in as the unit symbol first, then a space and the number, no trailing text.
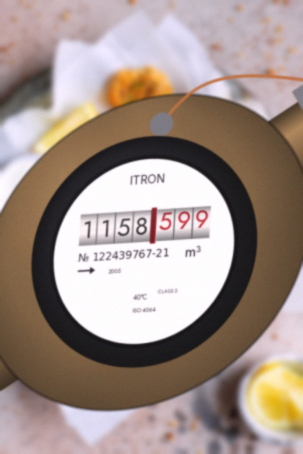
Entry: m³ 1158.599
